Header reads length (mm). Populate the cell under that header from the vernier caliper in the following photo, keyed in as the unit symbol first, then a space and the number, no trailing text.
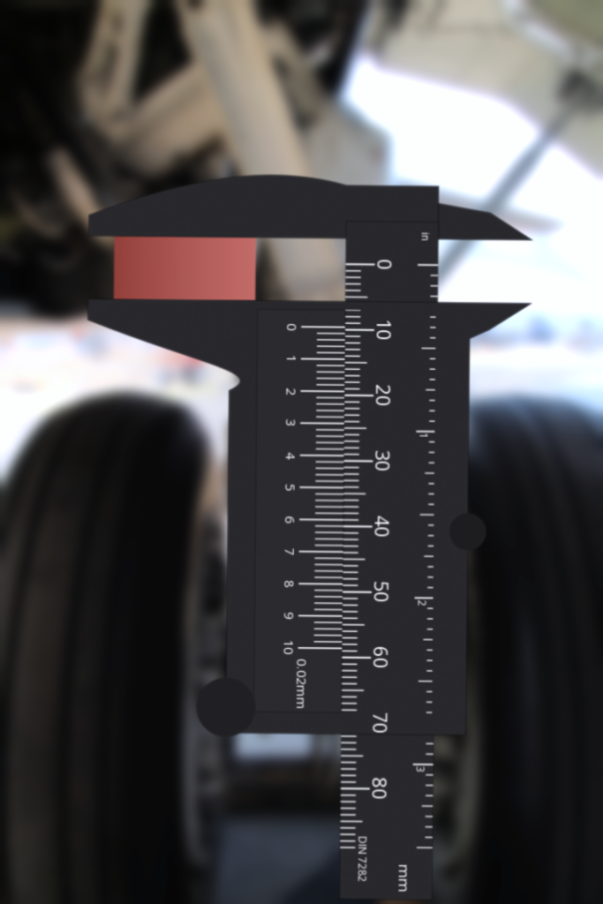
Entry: mm 9.6
